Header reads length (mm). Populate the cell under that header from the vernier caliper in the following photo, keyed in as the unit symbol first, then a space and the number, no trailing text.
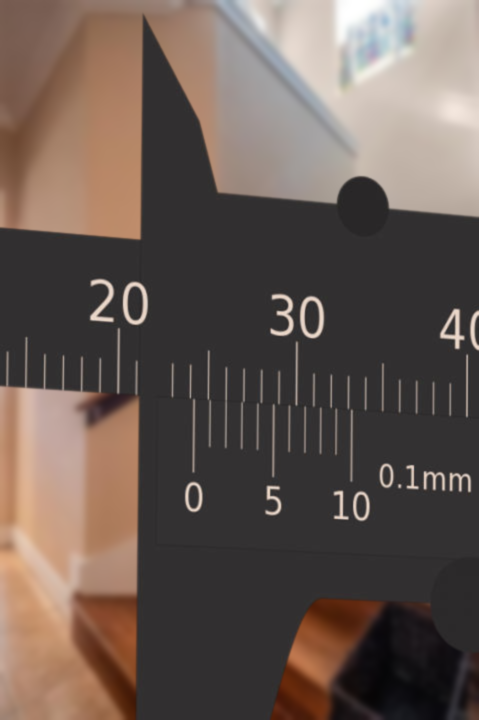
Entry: mm 24.2
